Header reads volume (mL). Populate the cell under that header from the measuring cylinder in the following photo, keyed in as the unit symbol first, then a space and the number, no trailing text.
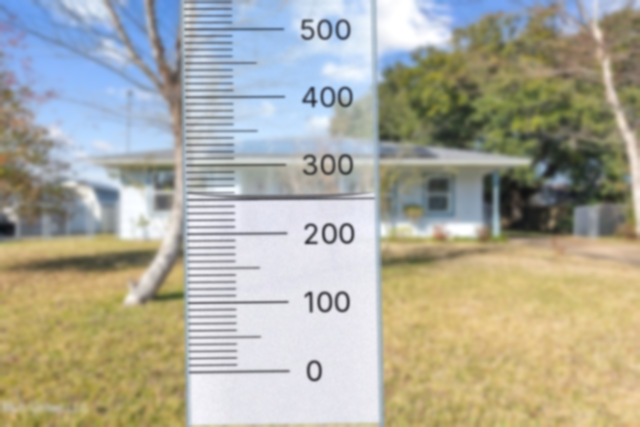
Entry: mL 250
